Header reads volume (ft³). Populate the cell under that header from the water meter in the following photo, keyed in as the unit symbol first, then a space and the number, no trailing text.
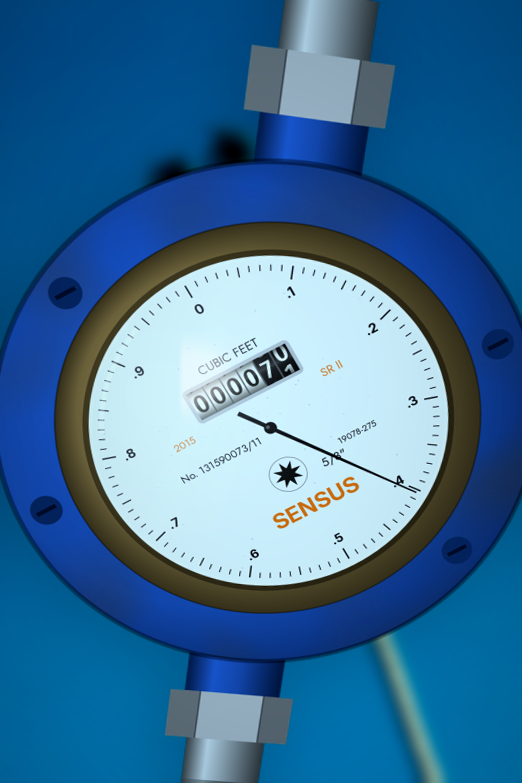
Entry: ft³ 70.40
